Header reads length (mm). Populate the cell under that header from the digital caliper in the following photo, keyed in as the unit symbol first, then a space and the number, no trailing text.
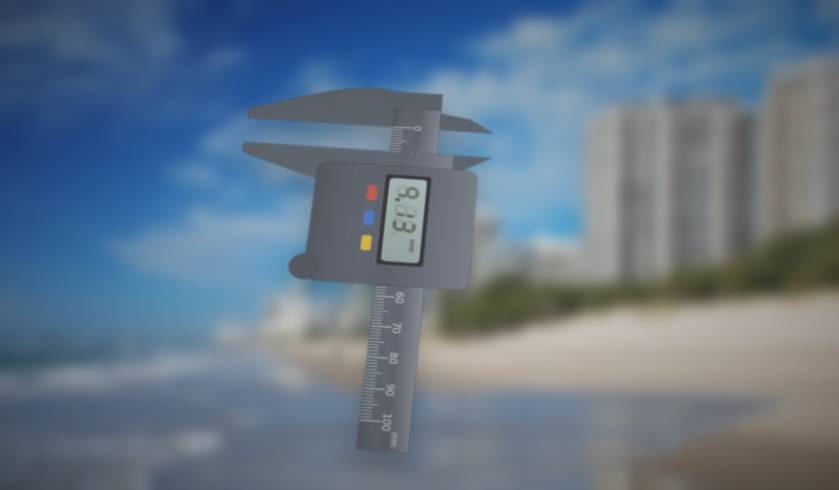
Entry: mm 9.13
